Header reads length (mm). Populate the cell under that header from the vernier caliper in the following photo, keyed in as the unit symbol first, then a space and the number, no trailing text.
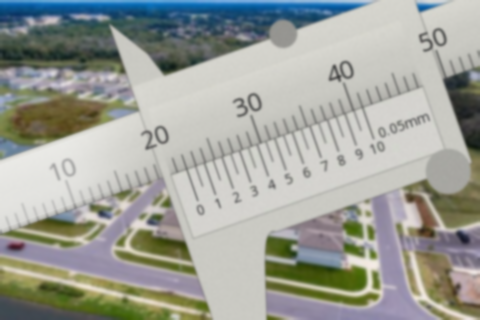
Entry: mm 22.0
